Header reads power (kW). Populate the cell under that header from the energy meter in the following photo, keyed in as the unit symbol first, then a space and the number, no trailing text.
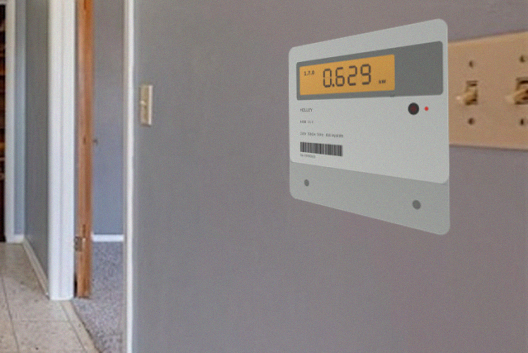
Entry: kW 0.629
